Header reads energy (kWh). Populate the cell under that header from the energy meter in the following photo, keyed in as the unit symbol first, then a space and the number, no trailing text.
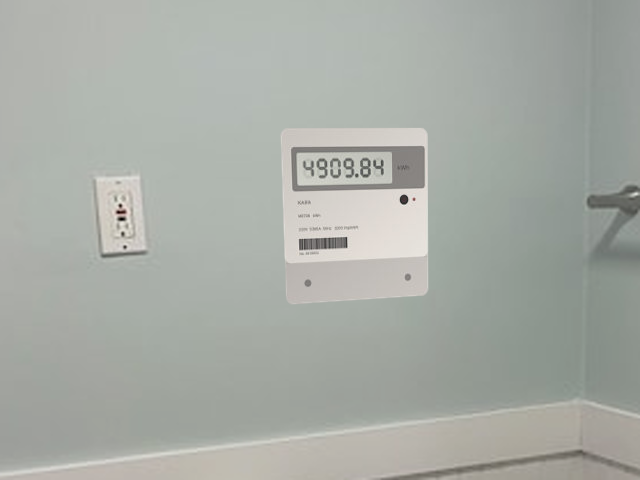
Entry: kWh 4909.84
